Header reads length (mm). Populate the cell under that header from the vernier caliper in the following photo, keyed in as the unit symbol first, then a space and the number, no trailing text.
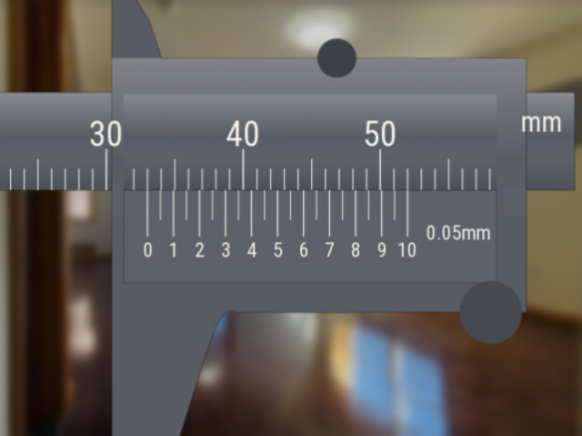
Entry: mm 33.0
